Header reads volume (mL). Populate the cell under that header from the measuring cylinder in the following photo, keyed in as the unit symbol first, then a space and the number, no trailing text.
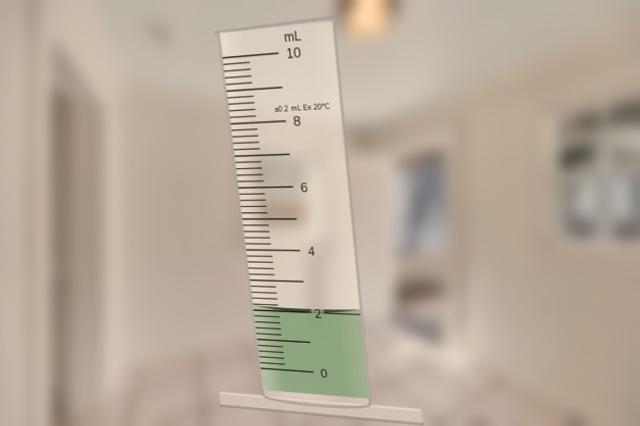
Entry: mL 2
